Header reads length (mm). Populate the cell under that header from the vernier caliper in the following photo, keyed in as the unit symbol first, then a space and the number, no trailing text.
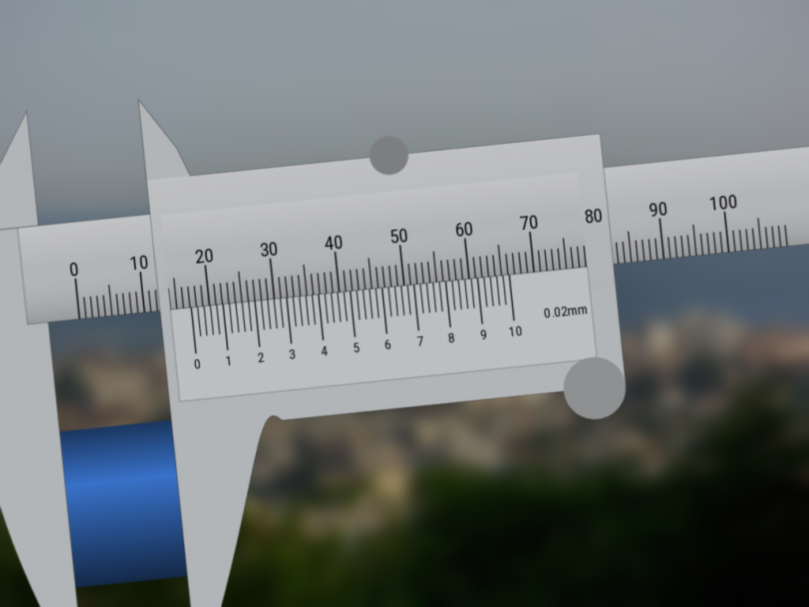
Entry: mm 17.2
